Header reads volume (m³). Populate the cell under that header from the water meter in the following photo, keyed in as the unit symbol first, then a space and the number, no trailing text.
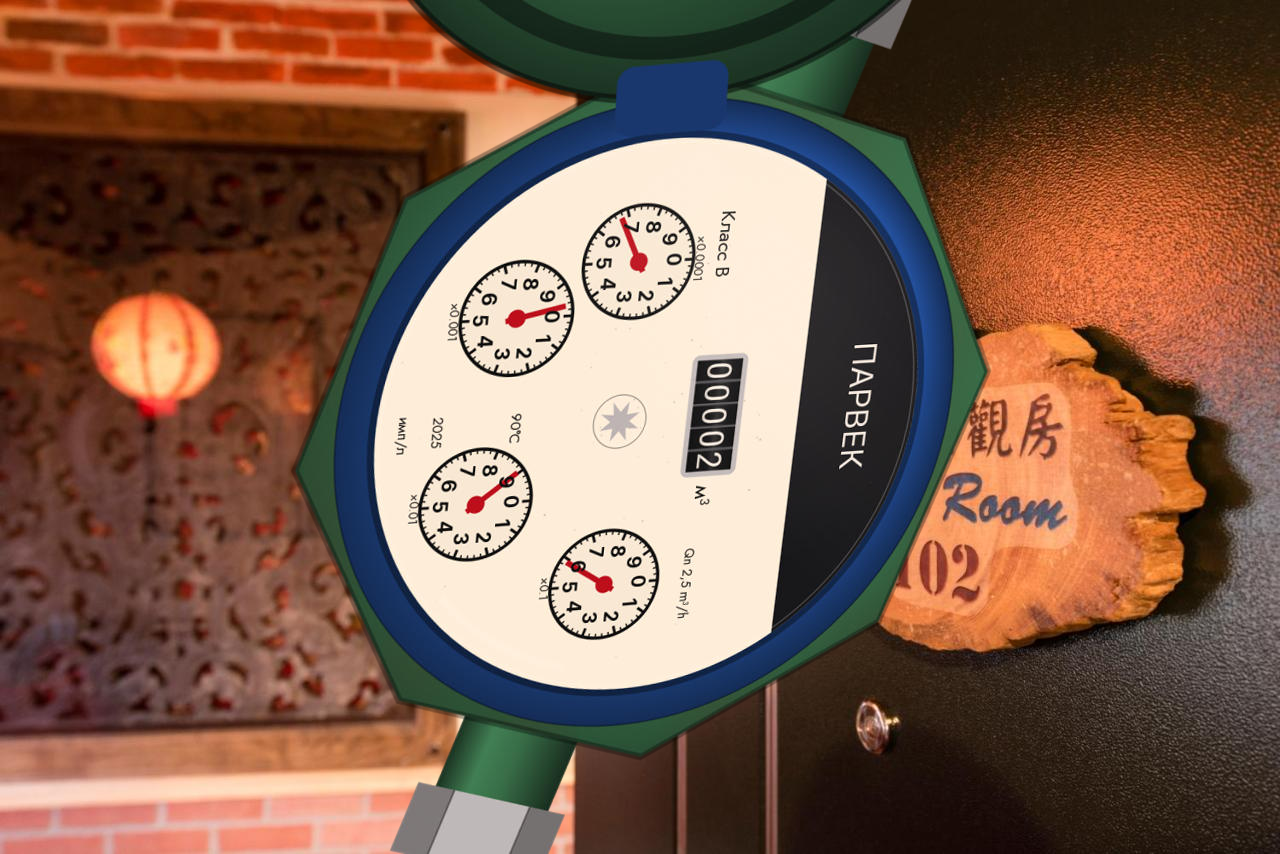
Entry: m³ 2.5896
